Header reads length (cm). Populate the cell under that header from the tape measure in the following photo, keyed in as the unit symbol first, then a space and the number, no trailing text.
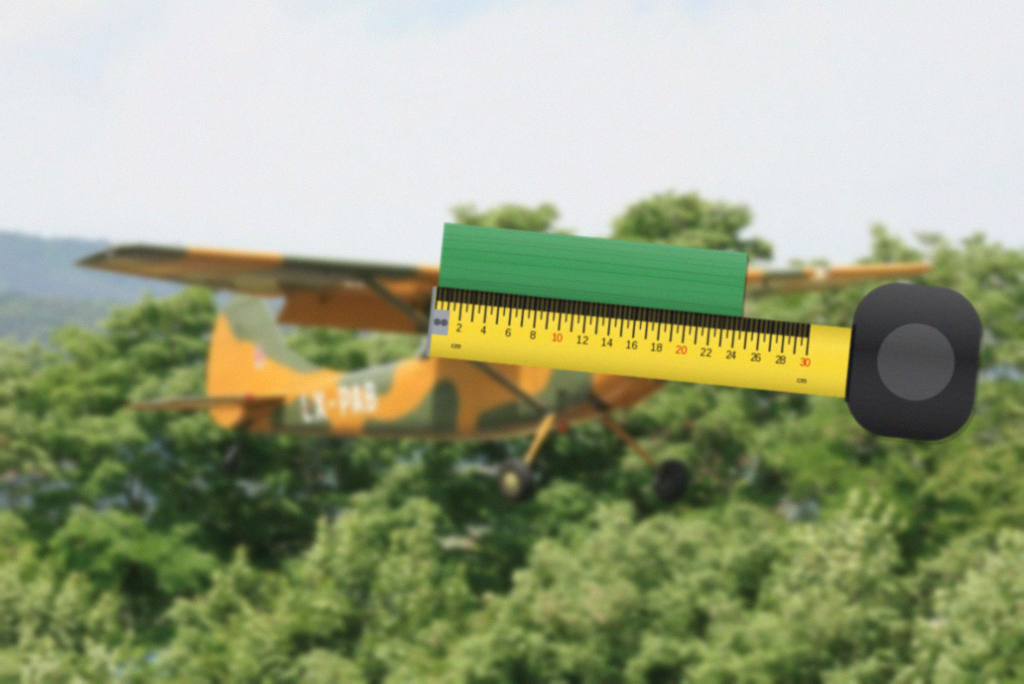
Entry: cm 24.5
